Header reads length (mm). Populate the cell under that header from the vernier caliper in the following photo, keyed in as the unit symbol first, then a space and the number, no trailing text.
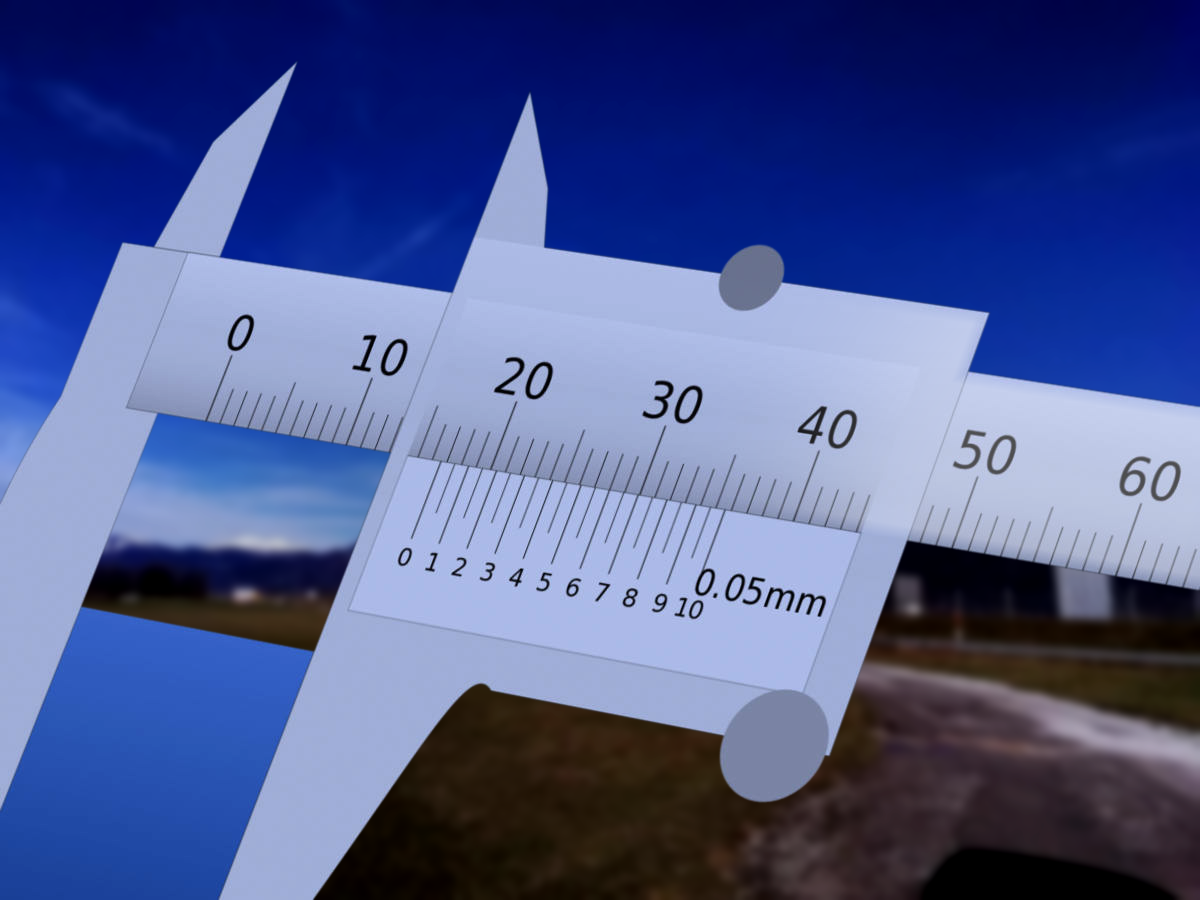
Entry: mm 16.6
